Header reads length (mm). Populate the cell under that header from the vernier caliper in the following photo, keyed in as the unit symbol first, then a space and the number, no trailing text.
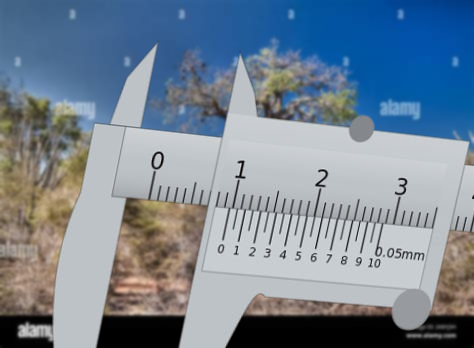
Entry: mm 9.6
